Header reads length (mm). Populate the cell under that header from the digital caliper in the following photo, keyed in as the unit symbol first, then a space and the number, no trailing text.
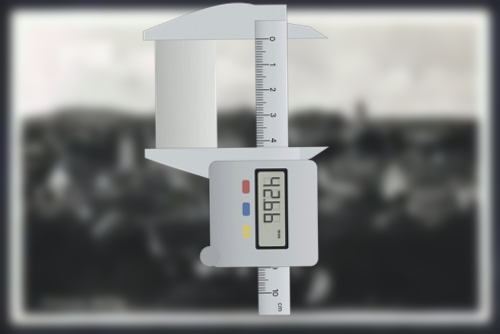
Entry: mm 42.66
